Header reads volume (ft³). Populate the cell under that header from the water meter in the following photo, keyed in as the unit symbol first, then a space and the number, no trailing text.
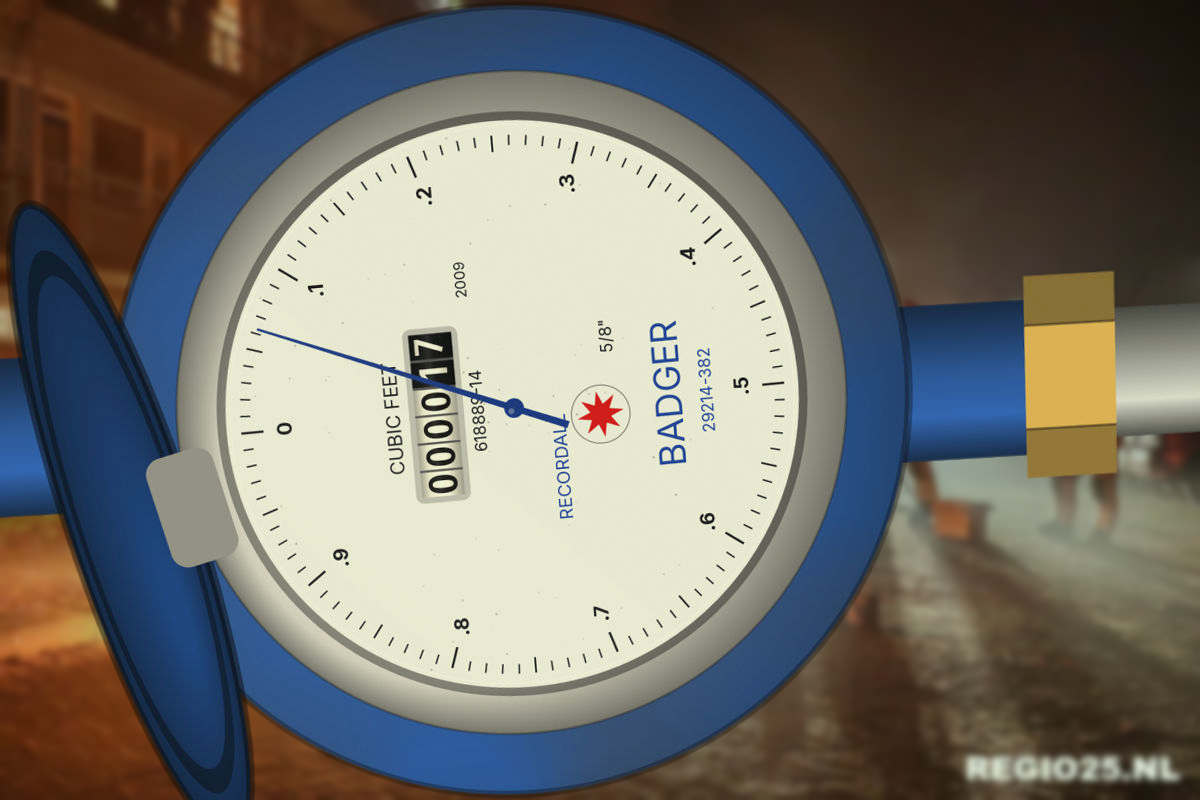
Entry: ft³ 17.06
